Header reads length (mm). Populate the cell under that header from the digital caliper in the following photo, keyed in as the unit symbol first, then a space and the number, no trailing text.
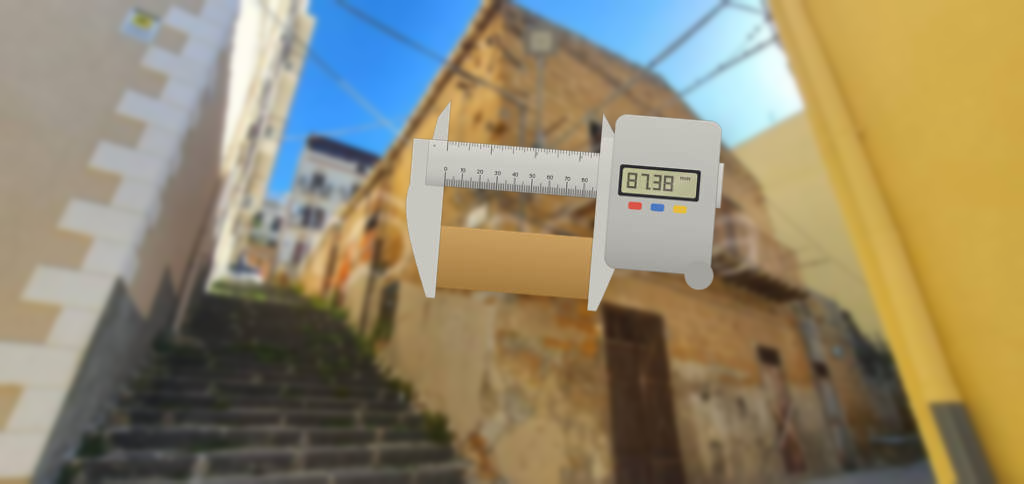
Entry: mm 87.38
